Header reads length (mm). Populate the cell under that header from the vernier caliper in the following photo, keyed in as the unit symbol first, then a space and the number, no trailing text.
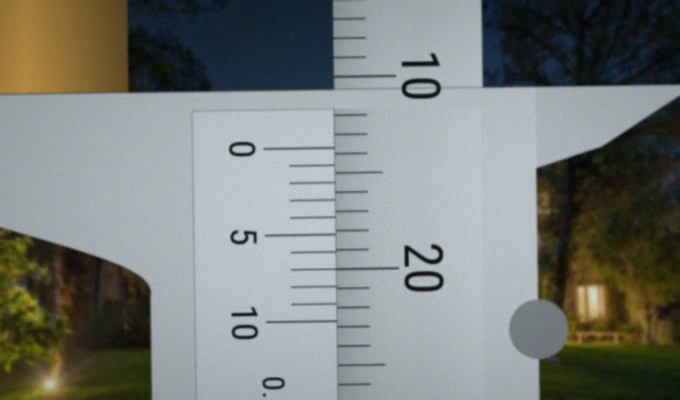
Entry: mm 13.7
